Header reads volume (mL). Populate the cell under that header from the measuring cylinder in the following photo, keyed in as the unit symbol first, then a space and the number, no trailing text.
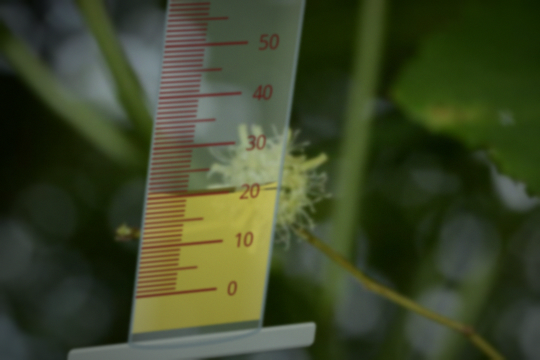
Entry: mL 20
